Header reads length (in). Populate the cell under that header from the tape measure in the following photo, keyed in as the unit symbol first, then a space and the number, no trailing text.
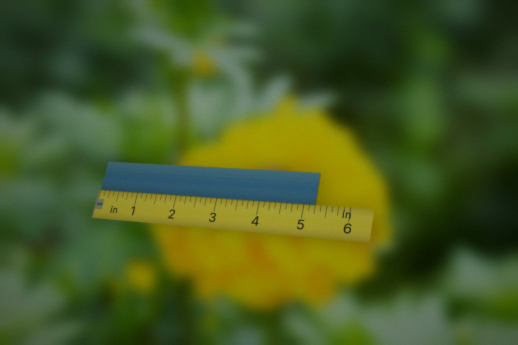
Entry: in 5.25
